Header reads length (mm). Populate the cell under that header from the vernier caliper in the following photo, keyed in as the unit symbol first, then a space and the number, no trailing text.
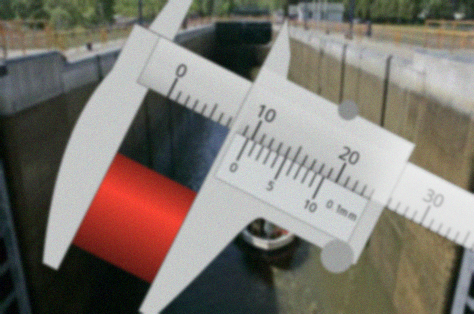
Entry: mm 9.6
